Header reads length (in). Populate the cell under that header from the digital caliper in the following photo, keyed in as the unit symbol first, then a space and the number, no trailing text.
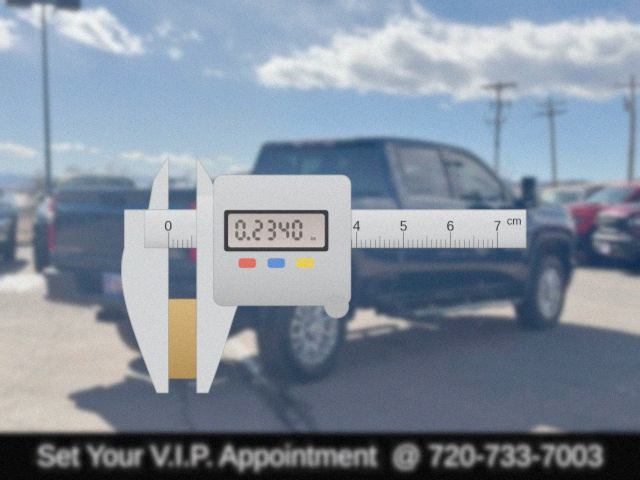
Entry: in 0.2340
